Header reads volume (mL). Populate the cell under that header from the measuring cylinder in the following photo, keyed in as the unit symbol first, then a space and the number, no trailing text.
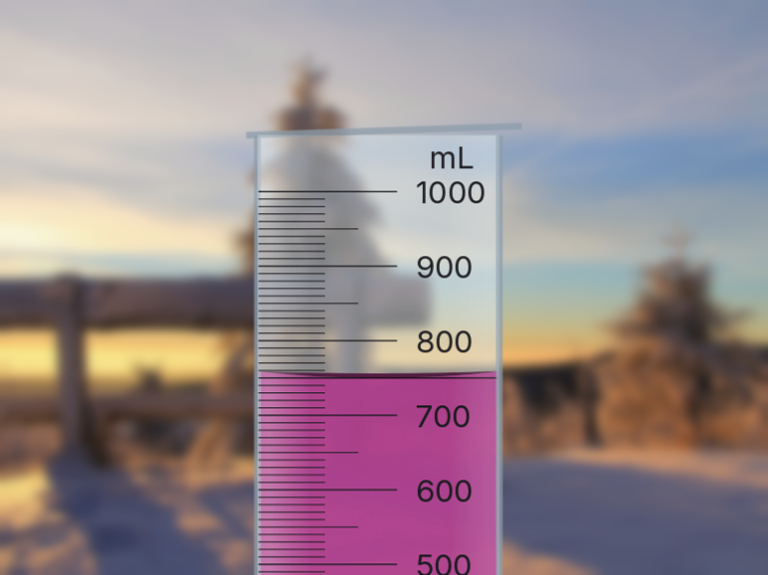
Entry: mL 750
